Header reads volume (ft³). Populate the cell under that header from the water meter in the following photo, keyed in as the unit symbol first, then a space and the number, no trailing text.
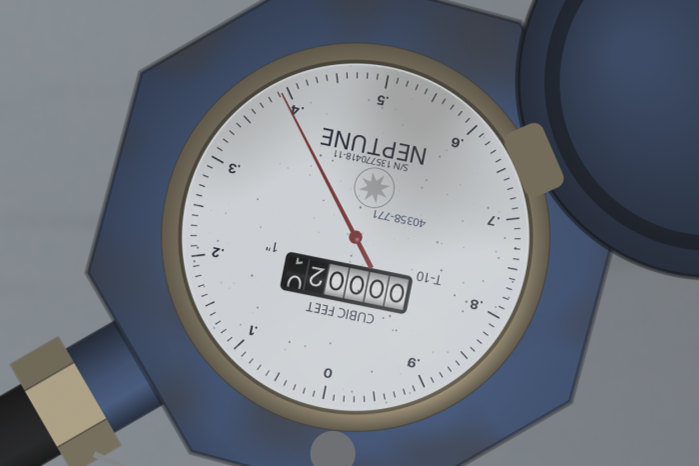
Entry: ft³ 20.39
